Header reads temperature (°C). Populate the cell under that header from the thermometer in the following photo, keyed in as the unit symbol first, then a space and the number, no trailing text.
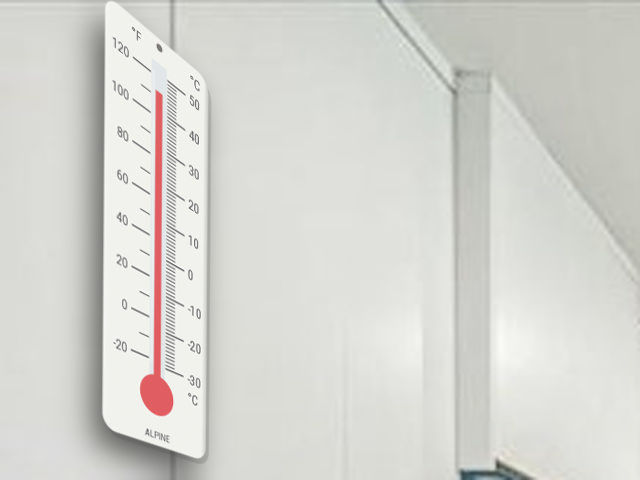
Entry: °C 45
